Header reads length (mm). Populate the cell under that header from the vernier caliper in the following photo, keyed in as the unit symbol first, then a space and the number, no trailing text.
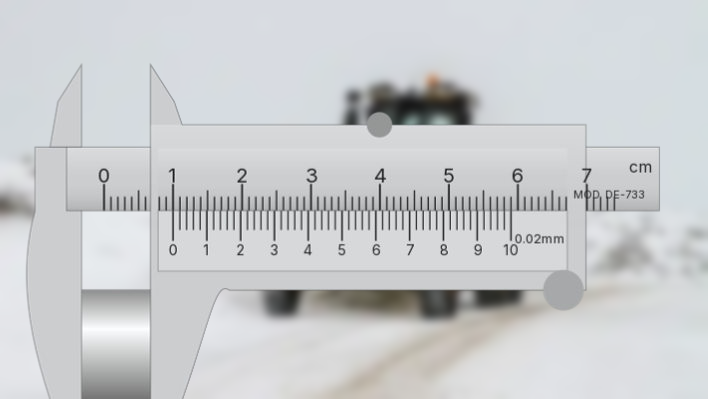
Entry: mm 10.0
